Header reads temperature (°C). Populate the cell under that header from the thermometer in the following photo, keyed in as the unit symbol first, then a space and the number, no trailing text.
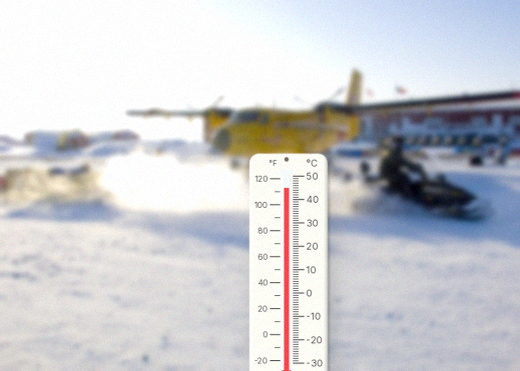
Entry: °C 45
